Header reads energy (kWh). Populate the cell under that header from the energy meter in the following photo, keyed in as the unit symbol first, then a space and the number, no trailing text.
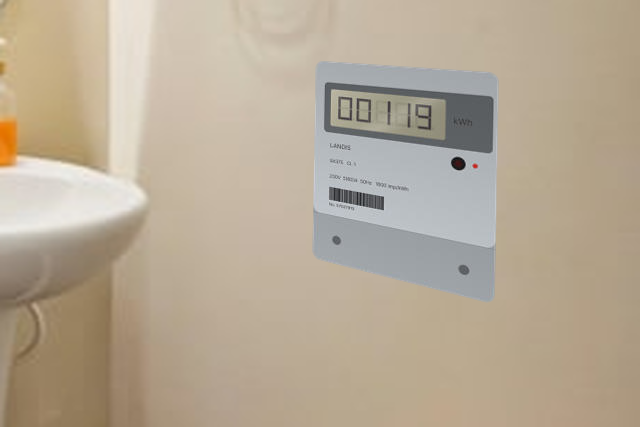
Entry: kWh 119
